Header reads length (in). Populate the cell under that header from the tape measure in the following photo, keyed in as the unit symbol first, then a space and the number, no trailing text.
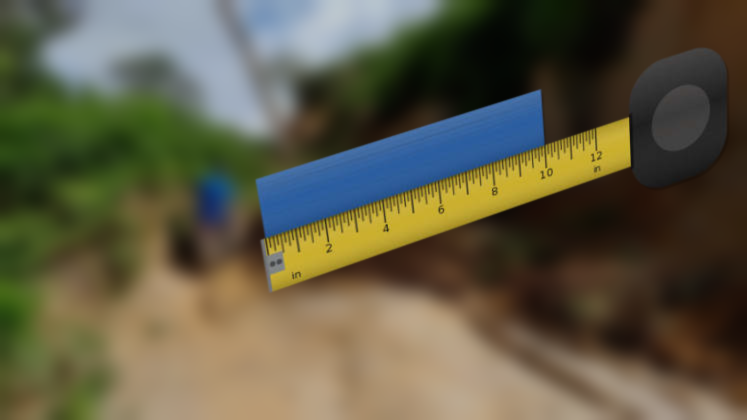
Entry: in 10
